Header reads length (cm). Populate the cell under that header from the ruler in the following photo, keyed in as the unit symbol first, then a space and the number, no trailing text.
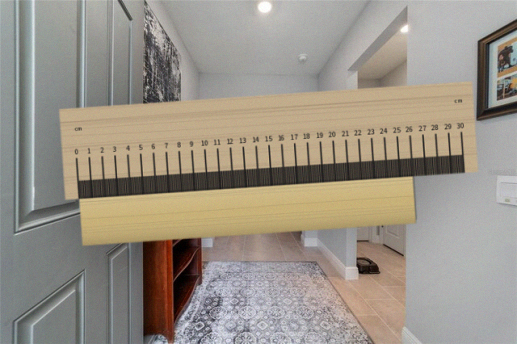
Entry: cm 26
